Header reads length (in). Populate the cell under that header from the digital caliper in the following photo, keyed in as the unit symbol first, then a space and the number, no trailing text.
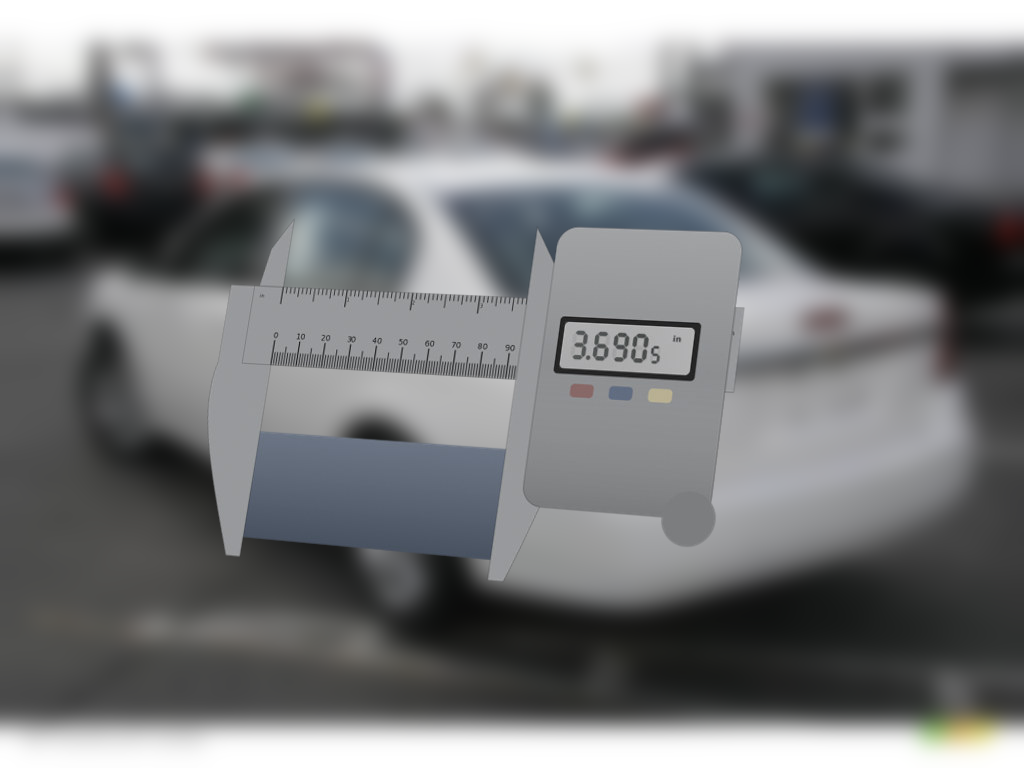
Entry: in 3.6905
